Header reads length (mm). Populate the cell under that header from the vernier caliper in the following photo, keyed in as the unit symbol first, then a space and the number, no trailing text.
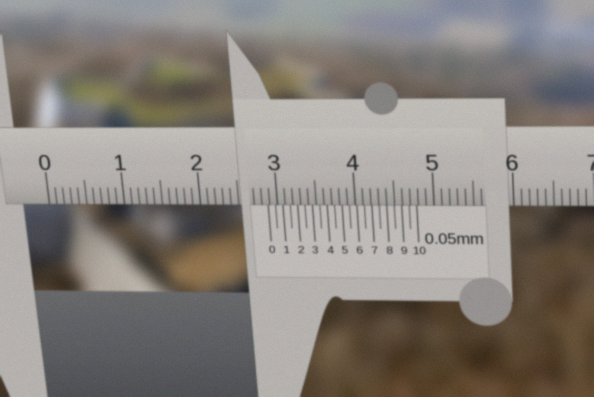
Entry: mm 28.8
